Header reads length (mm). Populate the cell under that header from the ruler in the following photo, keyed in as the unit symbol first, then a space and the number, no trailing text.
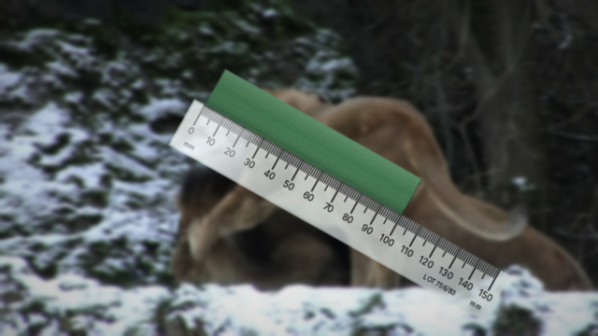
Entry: mm 100
